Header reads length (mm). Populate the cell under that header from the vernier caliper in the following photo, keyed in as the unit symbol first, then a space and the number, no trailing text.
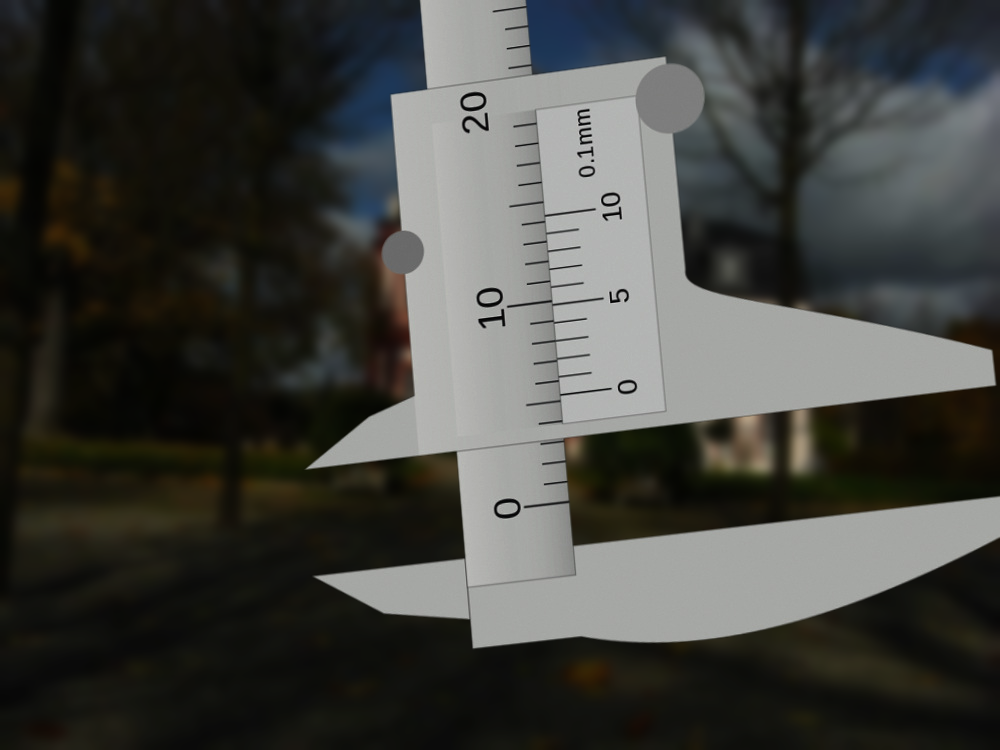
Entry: mm 5.3
